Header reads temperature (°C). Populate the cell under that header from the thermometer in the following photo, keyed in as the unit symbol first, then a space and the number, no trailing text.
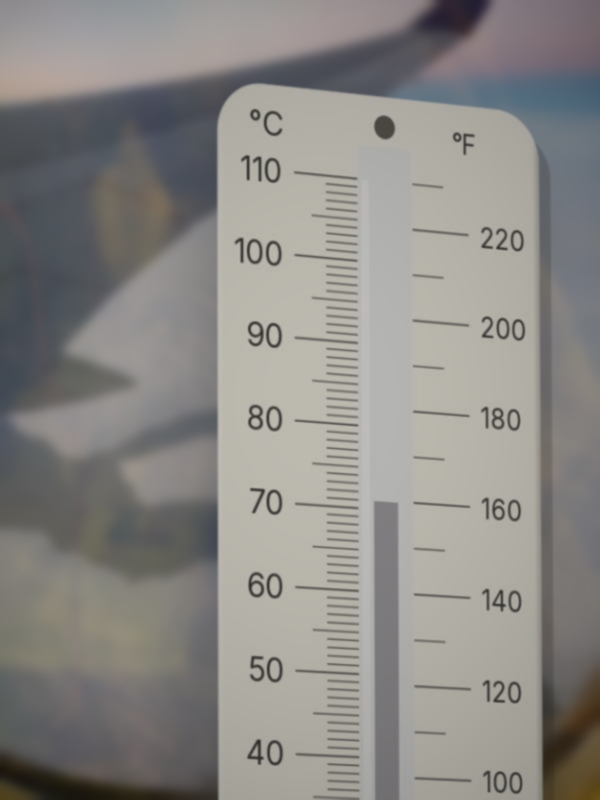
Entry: °C 71
